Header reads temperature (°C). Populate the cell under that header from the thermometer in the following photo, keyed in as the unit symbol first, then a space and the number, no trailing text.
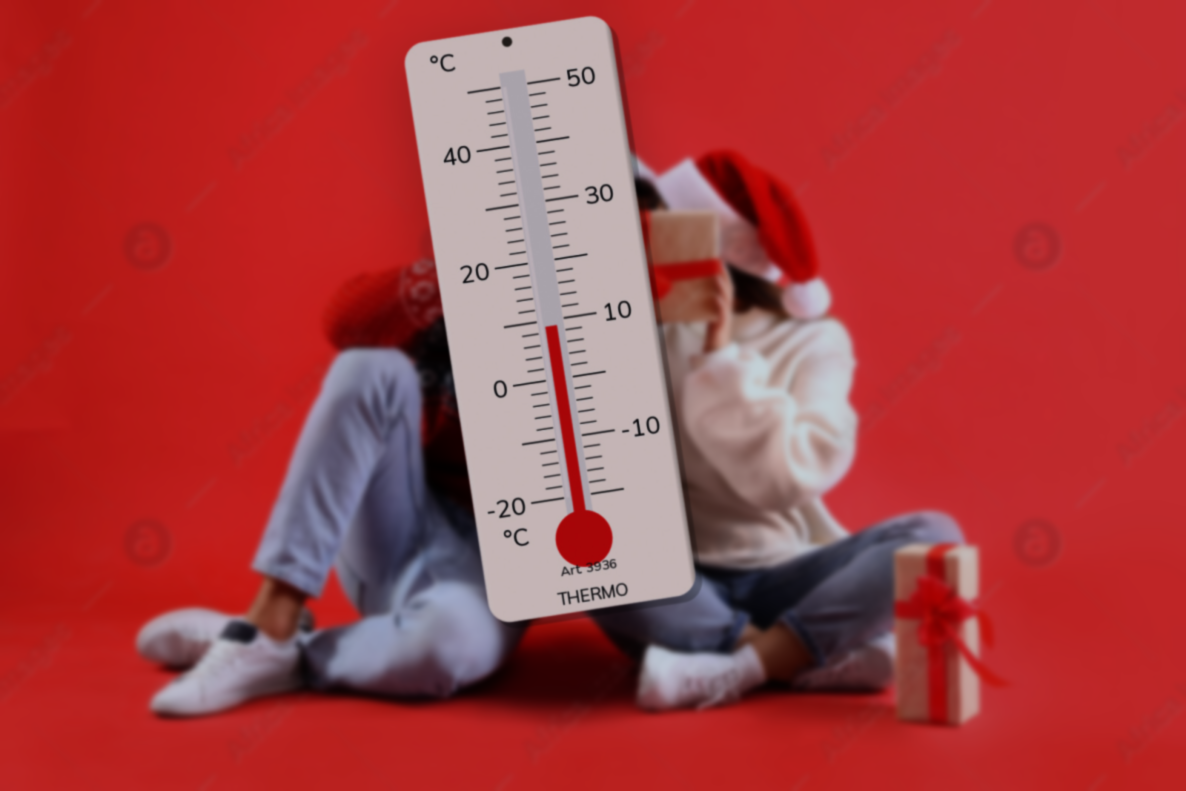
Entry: °C 9
